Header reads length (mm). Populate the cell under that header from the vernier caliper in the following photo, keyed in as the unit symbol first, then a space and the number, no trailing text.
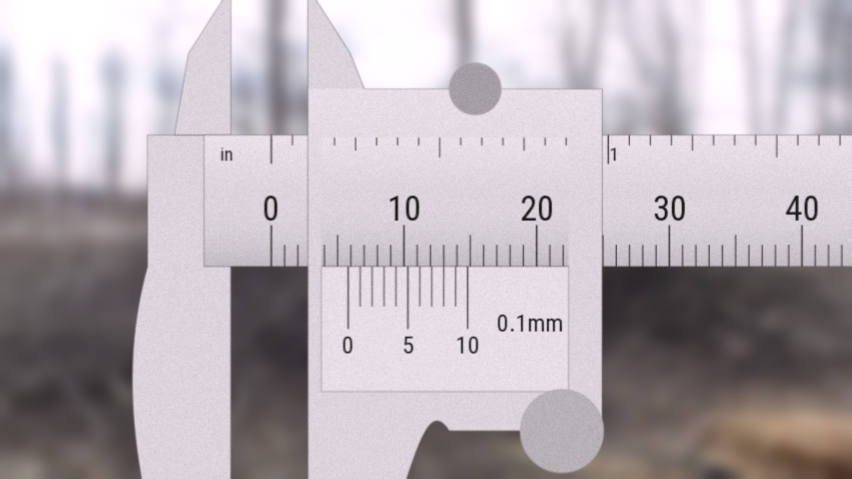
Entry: mm 5.8
